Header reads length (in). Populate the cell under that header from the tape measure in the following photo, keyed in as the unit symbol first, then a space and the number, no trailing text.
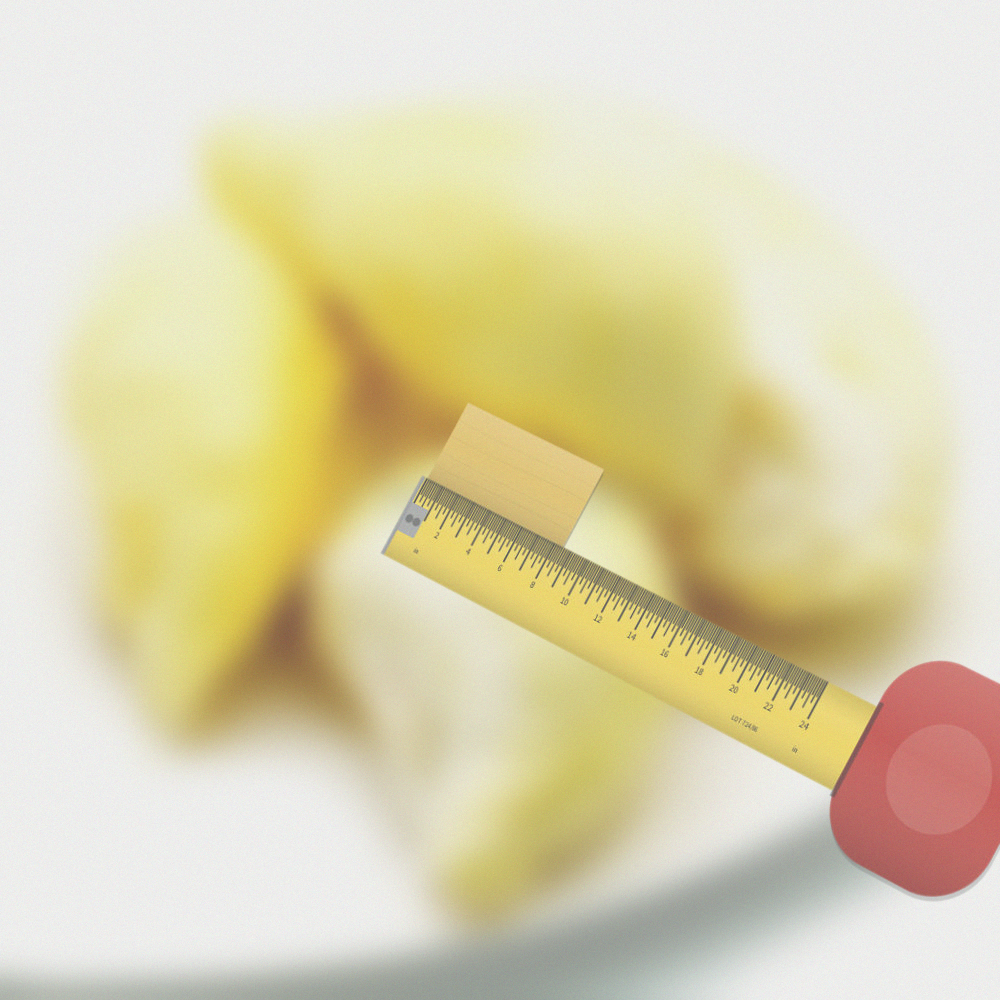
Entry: in 8.5
